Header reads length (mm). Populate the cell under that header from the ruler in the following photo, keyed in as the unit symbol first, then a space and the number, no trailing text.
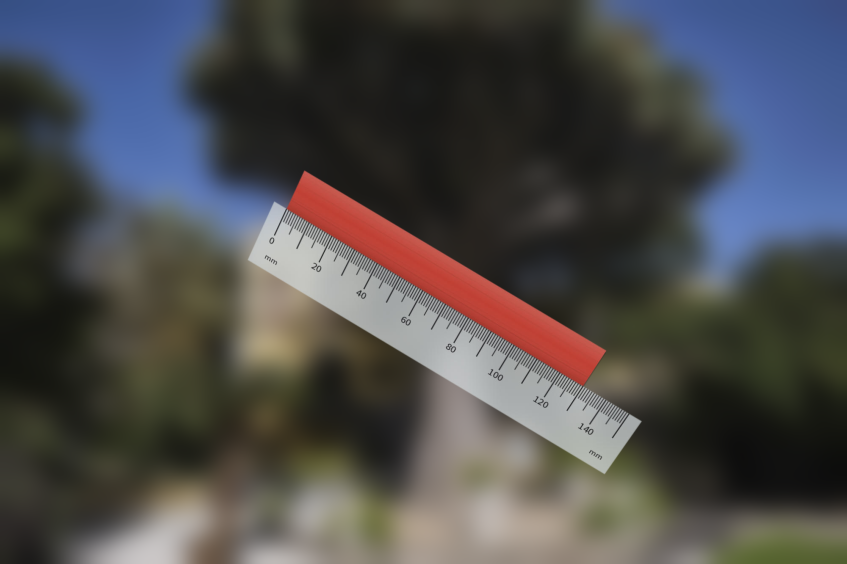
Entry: mm 130
